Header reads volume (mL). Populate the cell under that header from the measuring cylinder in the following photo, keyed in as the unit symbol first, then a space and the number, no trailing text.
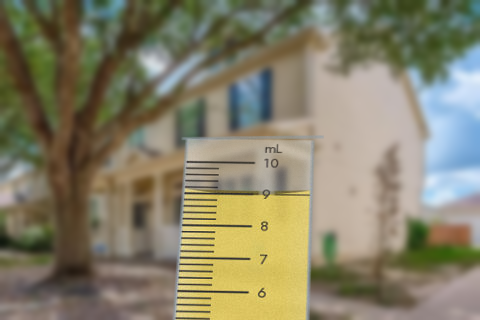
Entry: mL 9
